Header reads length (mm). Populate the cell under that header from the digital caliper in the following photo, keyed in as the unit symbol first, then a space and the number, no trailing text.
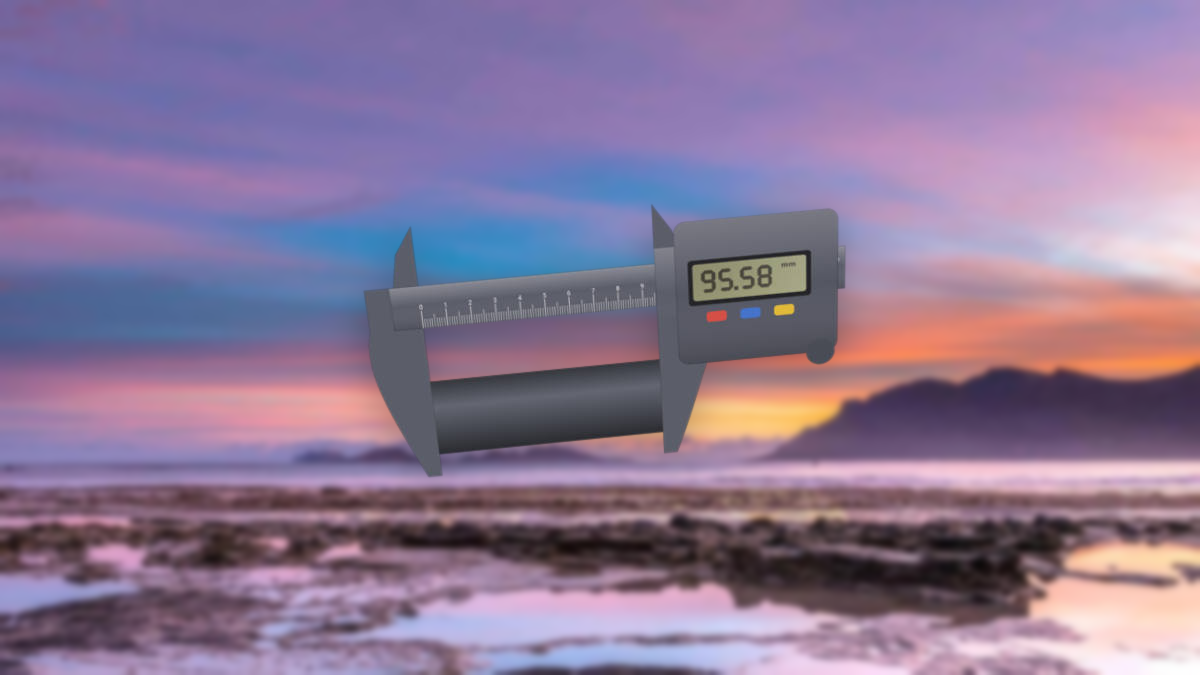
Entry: mm 95.58
